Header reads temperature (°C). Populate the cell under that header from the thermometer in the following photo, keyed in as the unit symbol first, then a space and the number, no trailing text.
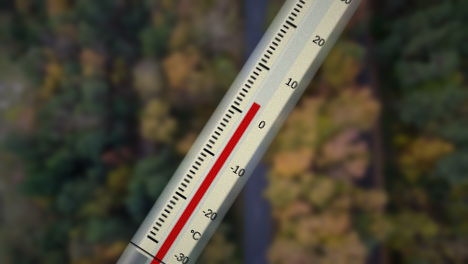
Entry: °C 3
